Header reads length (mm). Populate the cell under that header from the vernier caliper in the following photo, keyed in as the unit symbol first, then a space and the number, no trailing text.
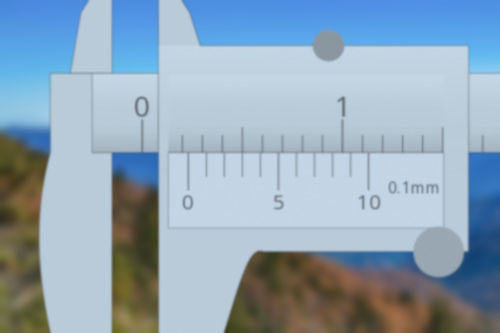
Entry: mm 2.3
